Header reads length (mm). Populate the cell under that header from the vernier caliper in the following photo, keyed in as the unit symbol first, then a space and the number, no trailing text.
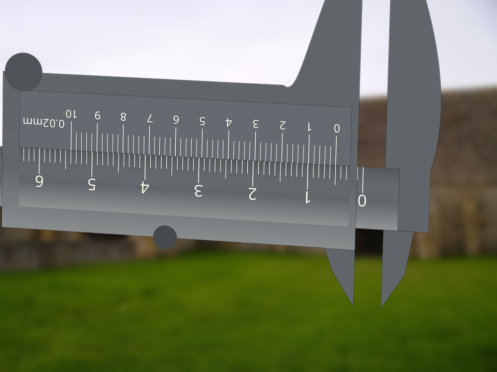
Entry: mm 5.0
